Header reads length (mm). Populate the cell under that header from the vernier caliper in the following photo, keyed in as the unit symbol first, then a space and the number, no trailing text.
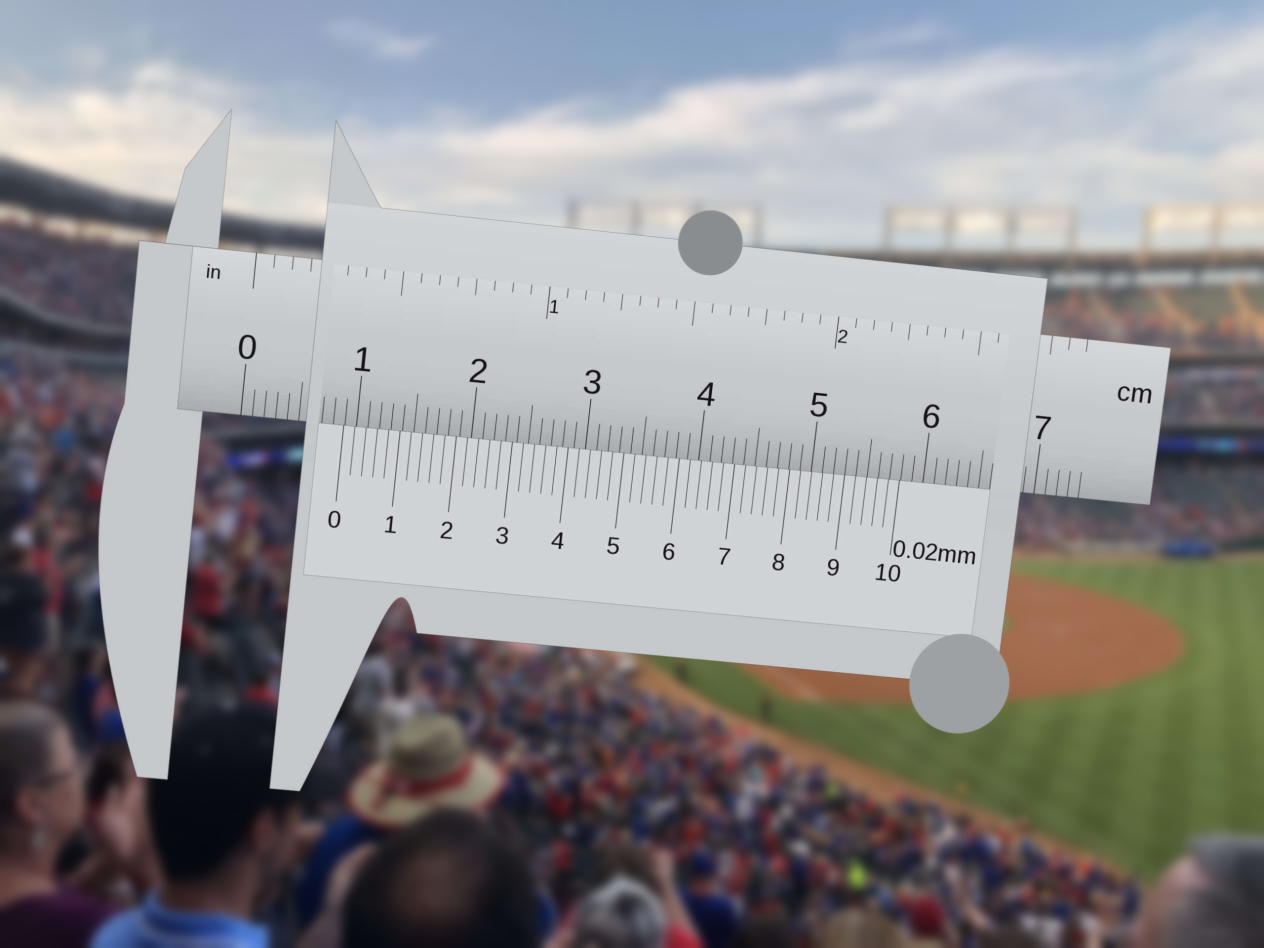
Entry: mm 8.9
